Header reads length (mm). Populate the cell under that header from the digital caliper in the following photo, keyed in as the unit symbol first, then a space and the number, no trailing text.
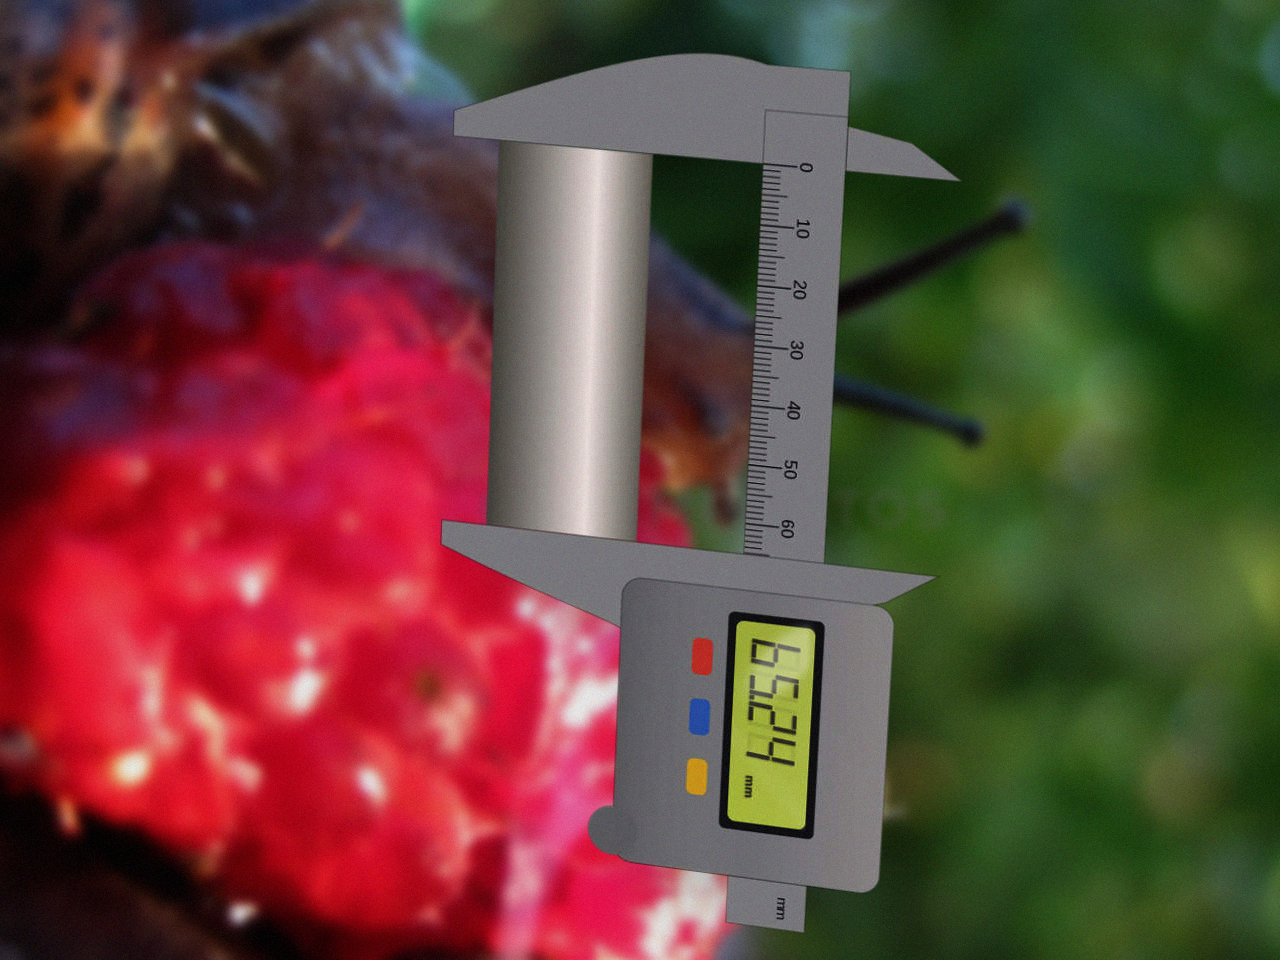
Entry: mm 65.24
